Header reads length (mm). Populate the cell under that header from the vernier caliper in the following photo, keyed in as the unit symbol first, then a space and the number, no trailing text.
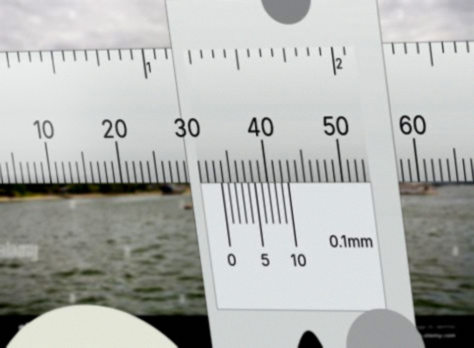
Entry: mm 33.8
